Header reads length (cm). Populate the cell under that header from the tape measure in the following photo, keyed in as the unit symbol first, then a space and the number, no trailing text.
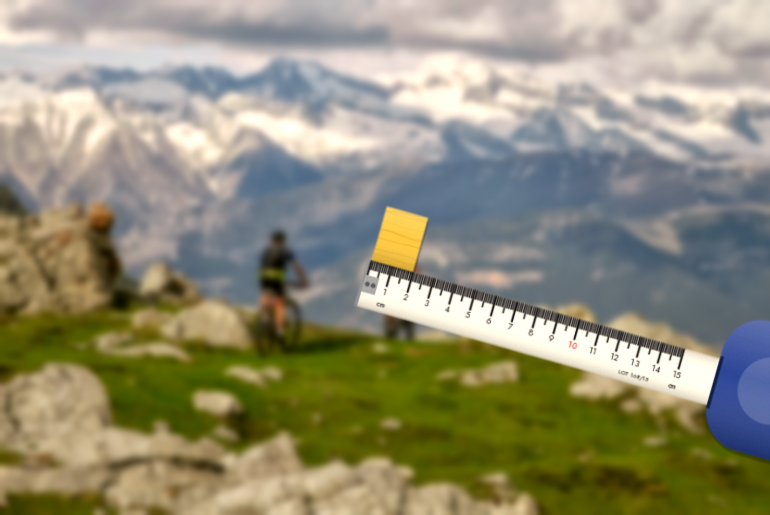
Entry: cm 2
